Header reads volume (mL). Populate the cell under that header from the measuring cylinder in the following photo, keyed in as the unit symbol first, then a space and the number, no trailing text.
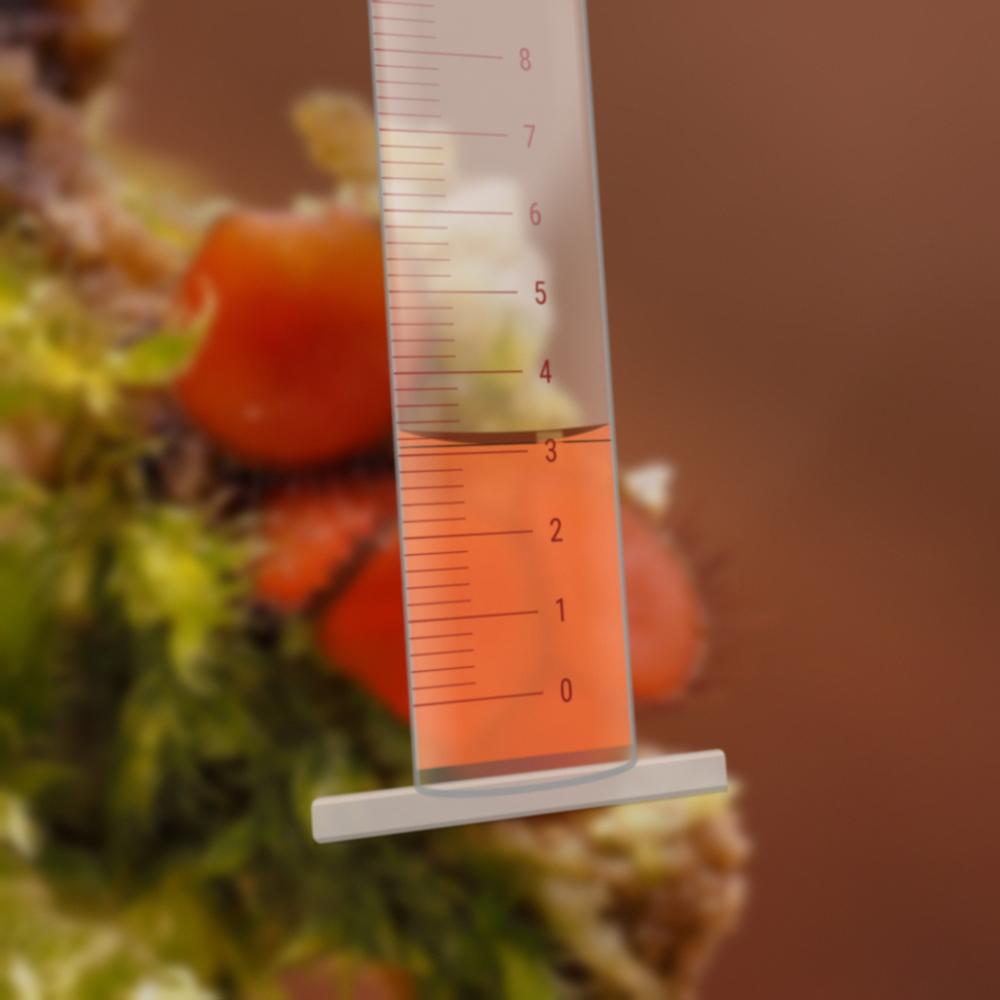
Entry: mL 3.1
